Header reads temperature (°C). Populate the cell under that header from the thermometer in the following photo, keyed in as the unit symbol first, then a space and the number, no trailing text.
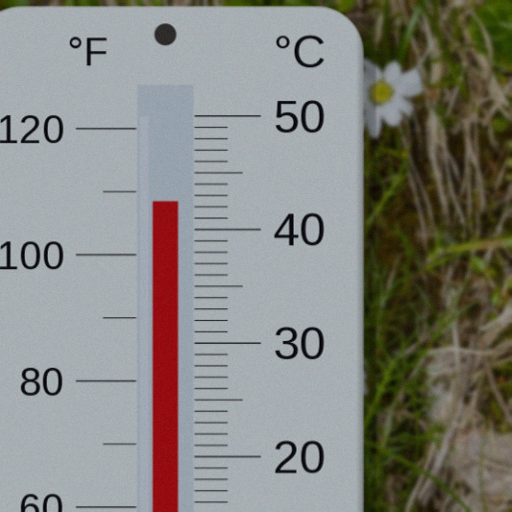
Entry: °C 42.5
